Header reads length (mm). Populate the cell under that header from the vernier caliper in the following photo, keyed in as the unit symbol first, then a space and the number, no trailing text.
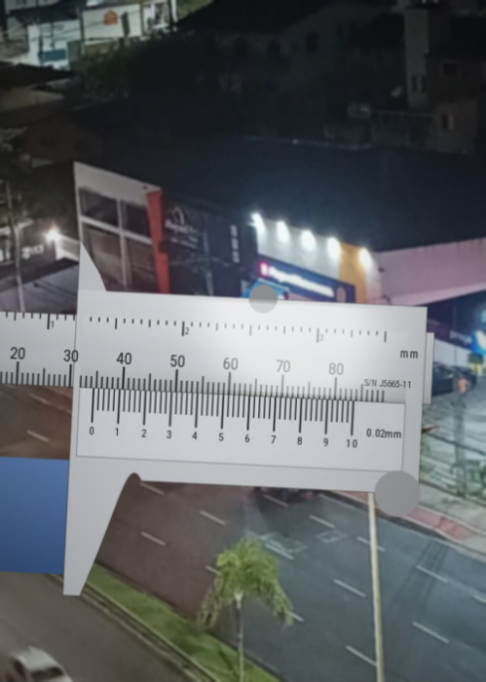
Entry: mm 34.5
